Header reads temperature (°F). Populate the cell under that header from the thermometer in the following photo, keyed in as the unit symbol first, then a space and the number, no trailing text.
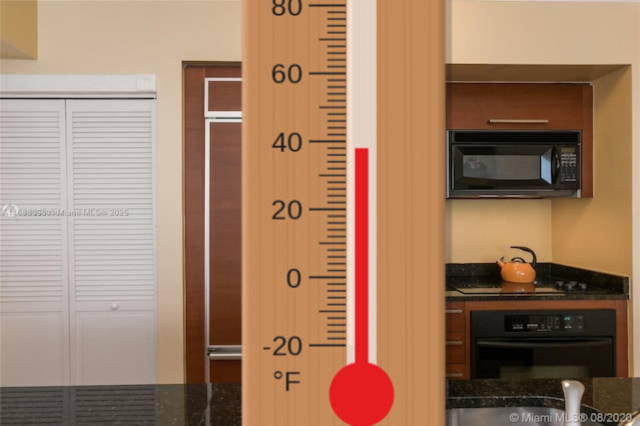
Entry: °F 38
